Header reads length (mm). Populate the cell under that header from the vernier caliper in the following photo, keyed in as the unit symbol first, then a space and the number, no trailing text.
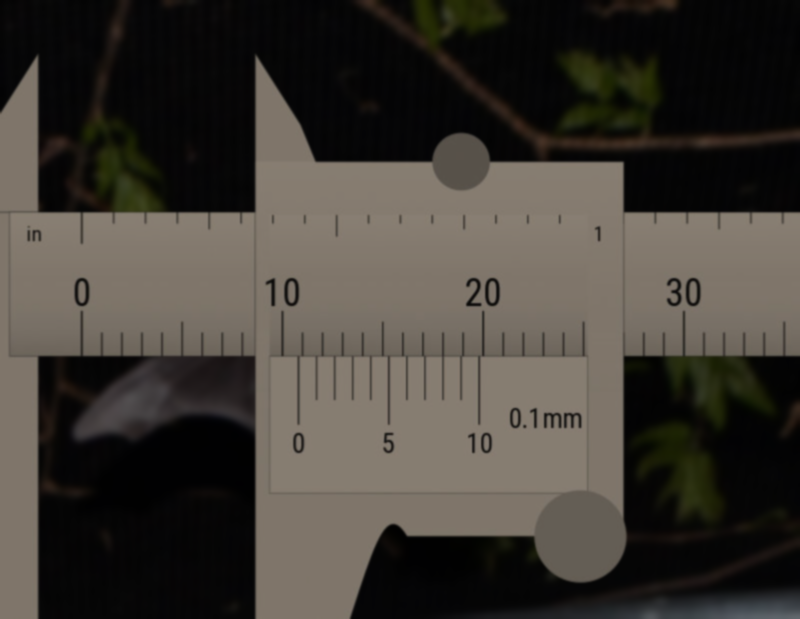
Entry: mm 10.8
